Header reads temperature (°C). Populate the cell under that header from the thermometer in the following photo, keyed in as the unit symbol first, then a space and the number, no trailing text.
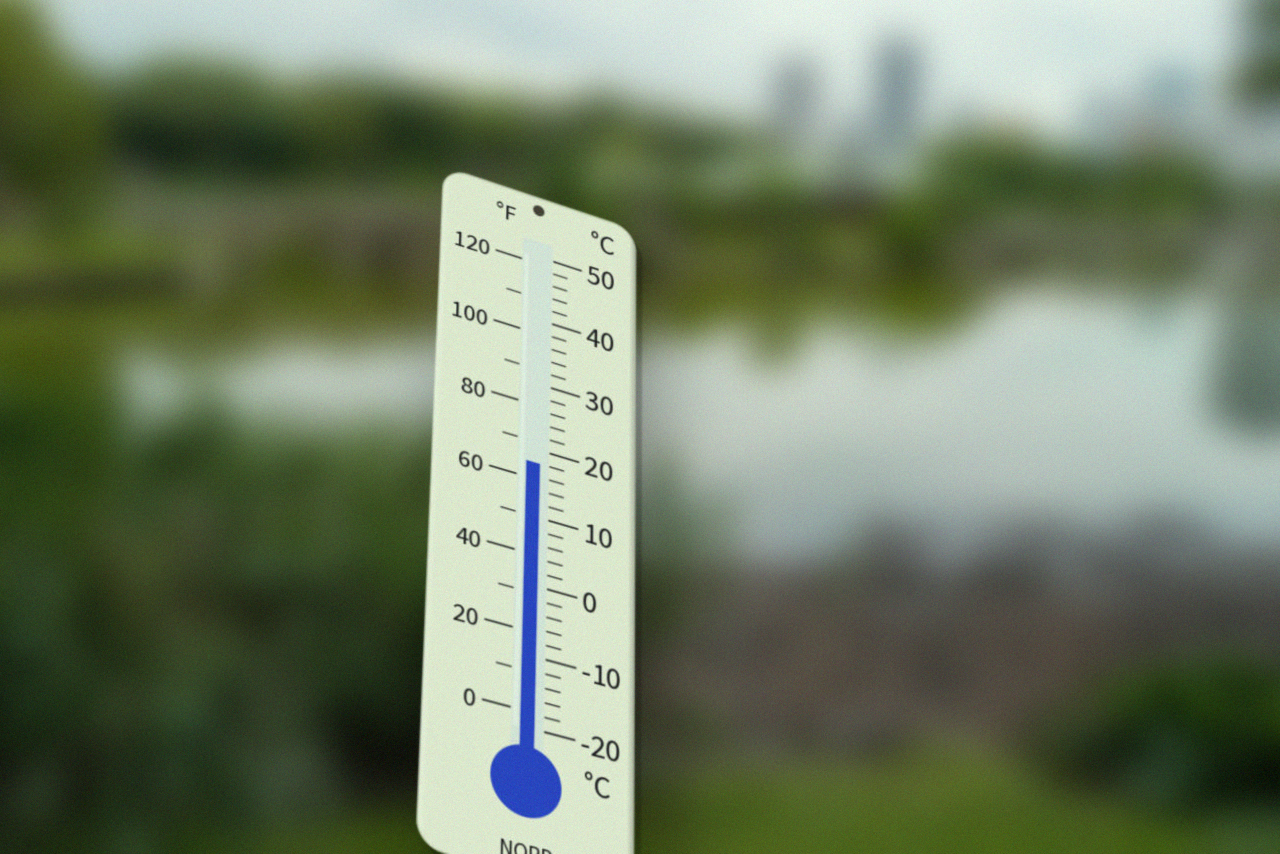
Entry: °C 18
